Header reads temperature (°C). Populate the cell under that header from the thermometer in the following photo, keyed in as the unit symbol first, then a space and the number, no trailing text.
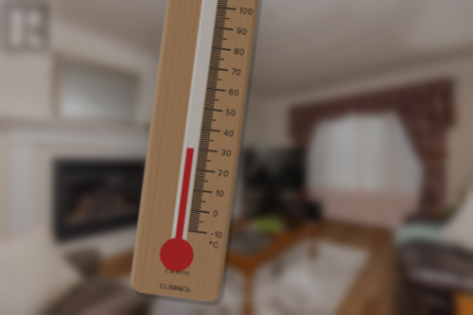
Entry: °C 30
